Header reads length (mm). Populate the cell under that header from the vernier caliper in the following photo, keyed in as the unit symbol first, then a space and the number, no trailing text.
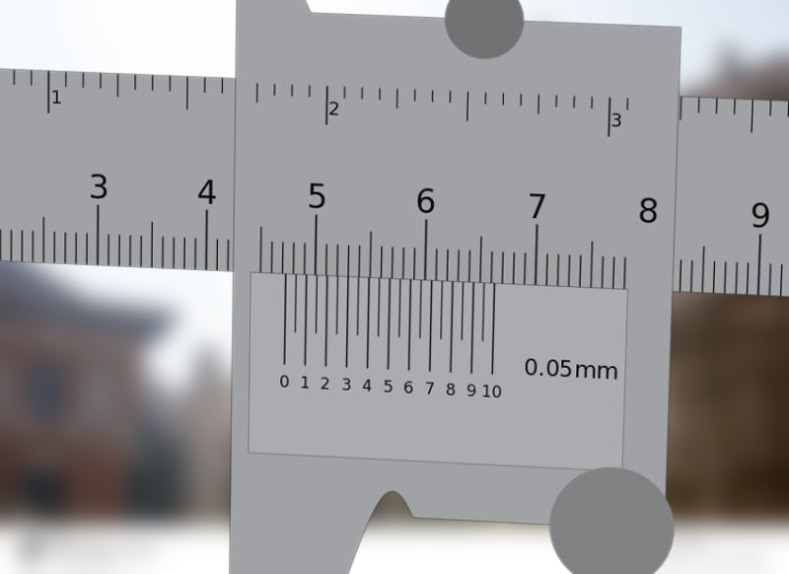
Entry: mm 47.3
